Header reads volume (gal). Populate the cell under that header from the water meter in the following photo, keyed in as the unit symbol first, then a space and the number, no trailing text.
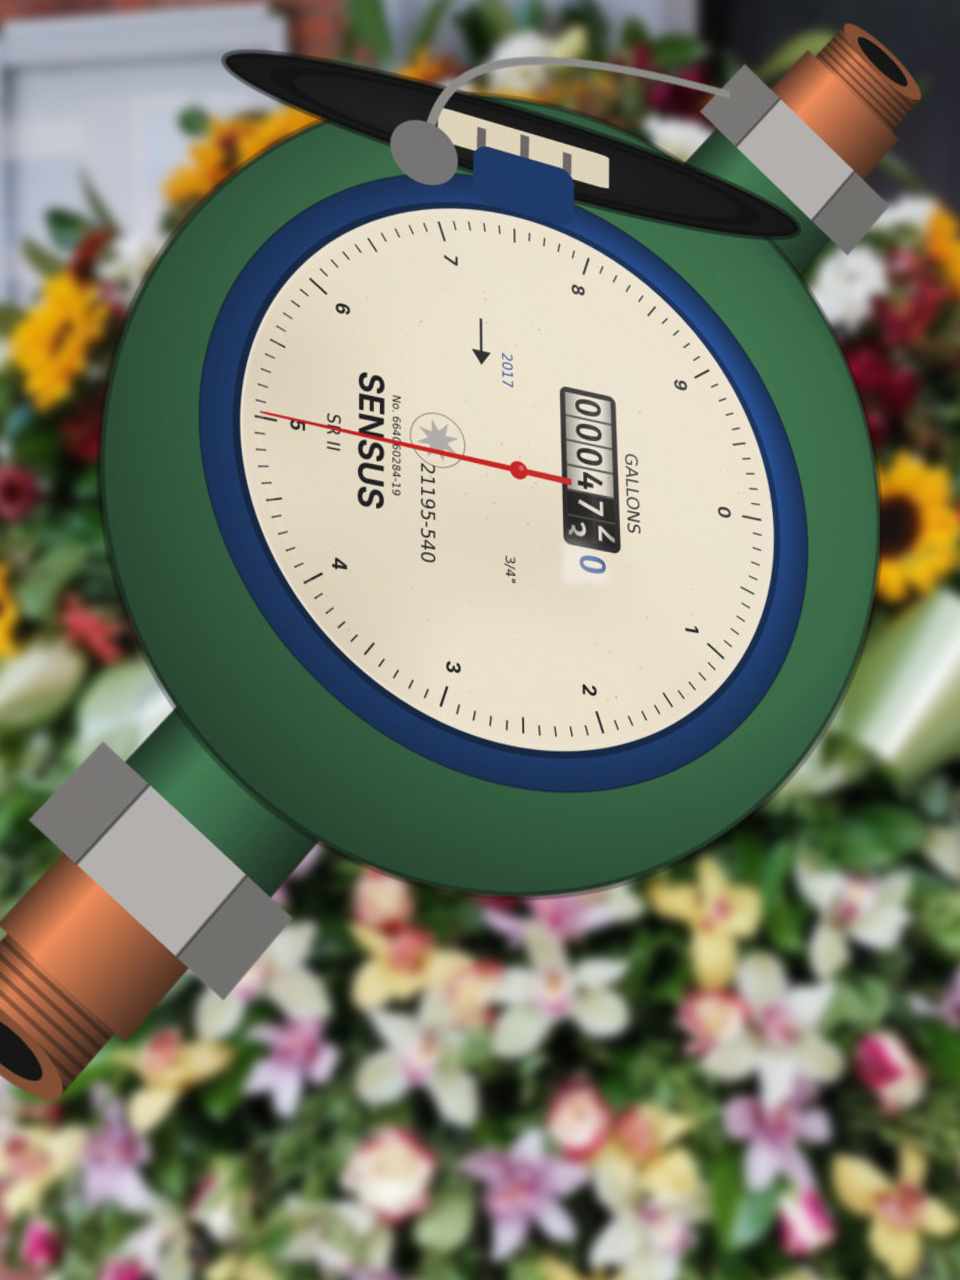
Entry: gal 4725.0
